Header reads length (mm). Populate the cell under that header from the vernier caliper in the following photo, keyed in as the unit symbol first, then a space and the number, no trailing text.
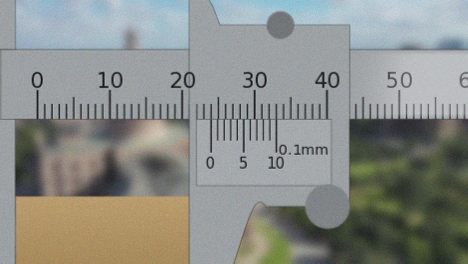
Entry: mm 24.0
